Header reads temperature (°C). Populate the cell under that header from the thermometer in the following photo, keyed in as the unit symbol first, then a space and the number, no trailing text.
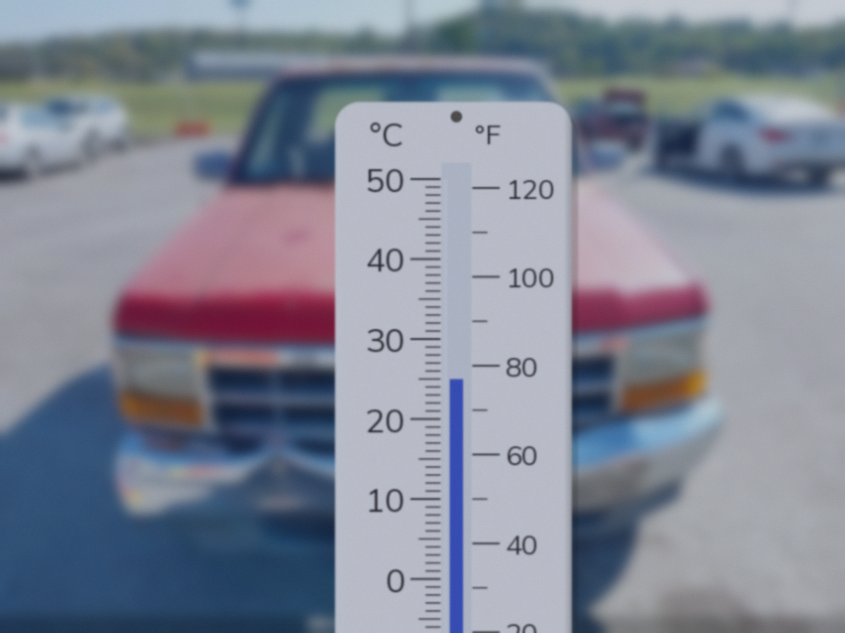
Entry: °C 25
